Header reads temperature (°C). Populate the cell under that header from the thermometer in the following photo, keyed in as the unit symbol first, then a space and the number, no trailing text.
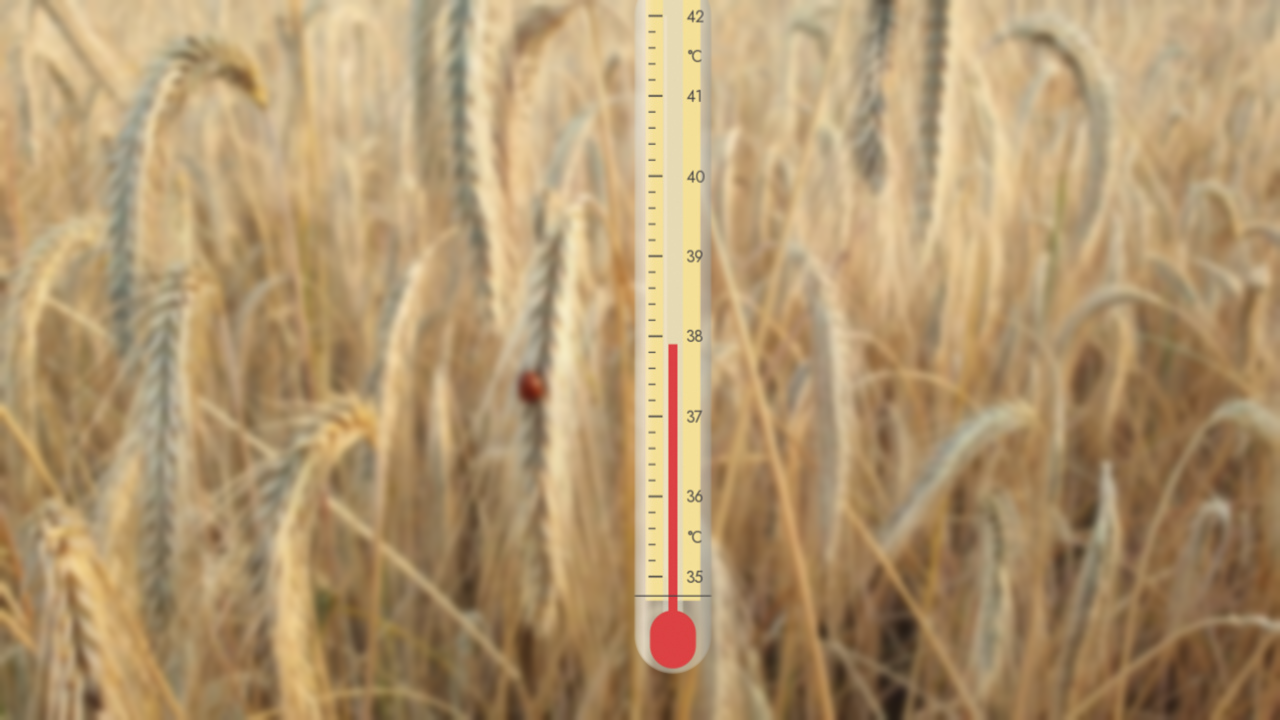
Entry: °C 37.9
